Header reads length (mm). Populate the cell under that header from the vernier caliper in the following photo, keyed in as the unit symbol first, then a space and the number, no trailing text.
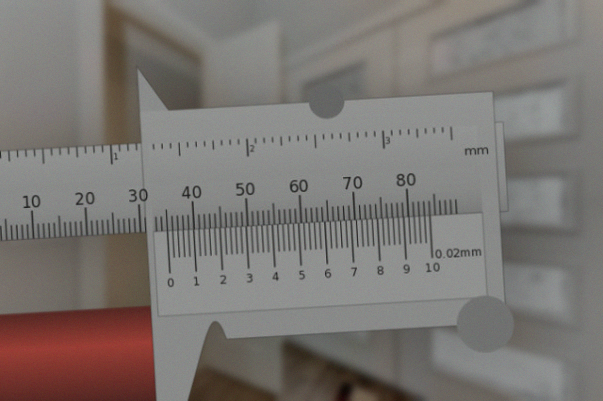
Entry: mm 35.0
